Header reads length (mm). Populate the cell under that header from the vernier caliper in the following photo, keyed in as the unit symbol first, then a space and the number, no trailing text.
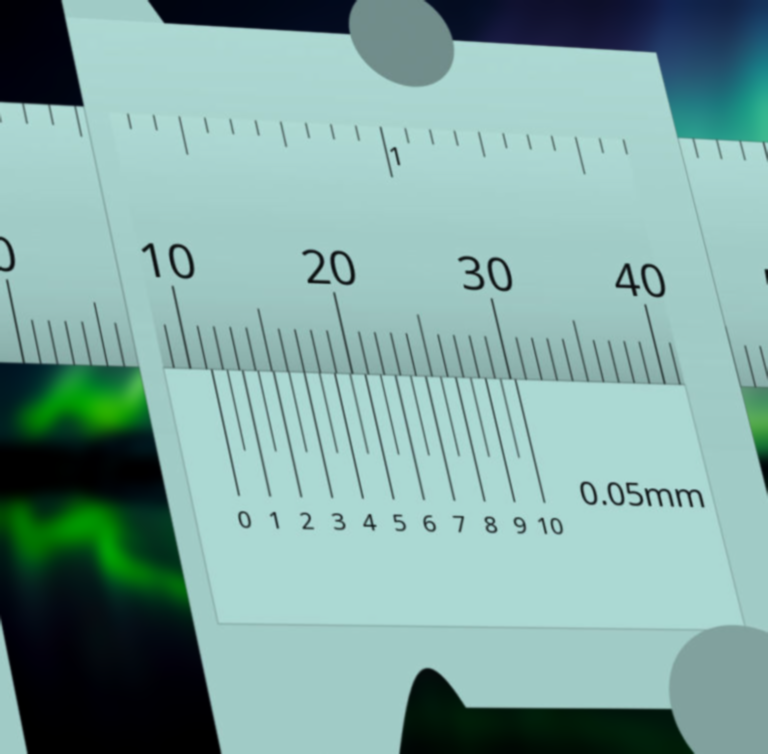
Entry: mm 11.3
